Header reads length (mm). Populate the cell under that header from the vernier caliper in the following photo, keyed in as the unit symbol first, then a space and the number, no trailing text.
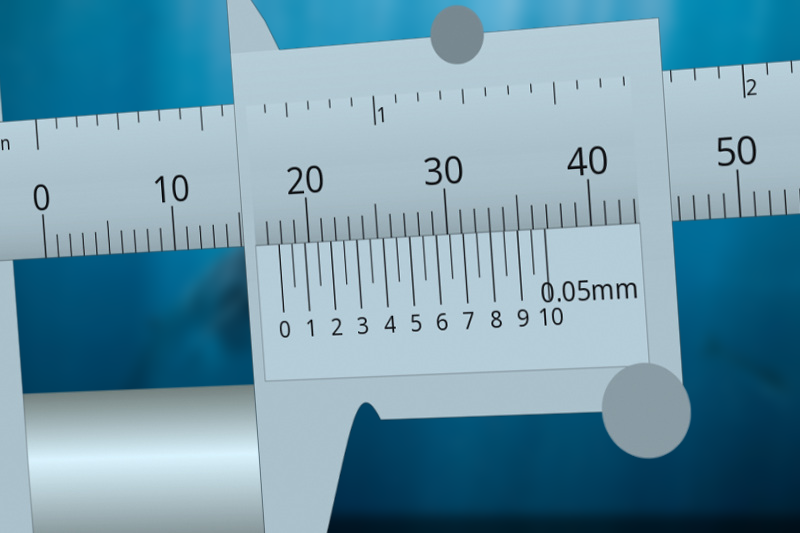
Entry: mm 17.8
